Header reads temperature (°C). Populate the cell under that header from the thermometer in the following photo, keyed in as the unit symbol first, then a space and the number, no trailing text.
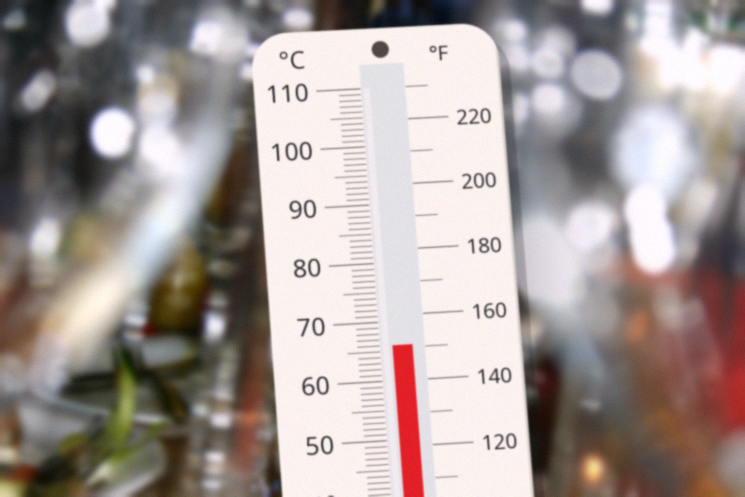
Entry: °C 66
